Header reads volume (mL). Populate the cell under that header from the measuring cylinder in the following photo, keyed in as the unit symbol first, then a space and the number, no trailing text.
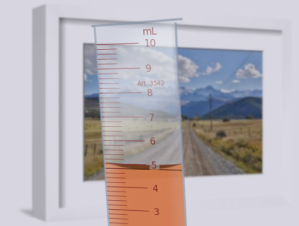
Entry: mL 4.8
